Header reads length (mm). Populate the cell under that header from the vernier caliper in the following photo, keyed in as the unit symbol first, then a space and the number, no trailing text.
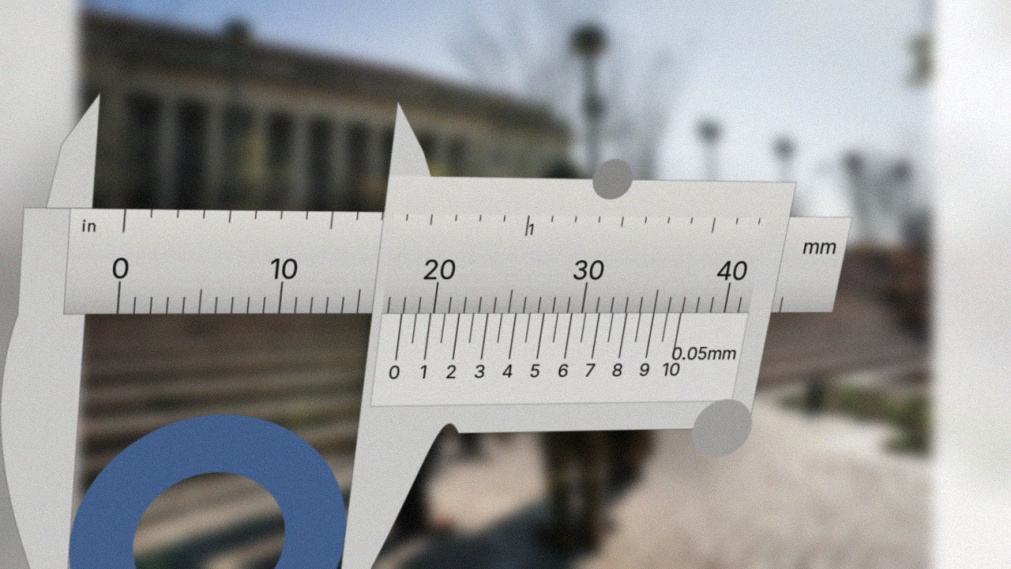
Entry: mm 17.9
